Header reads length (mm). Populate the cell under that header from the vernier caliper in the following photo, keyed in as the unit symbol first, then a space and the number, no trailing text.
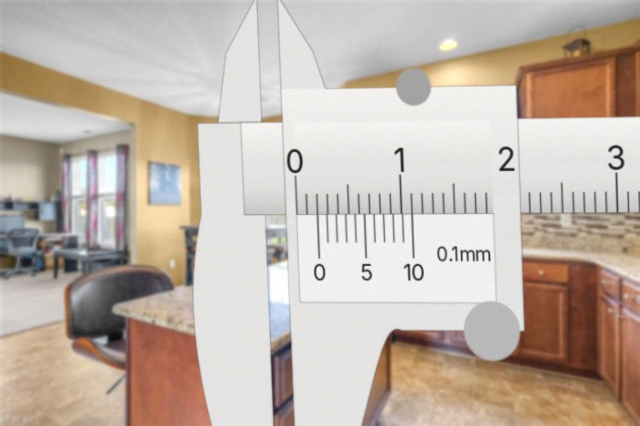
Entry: mm 2.0
